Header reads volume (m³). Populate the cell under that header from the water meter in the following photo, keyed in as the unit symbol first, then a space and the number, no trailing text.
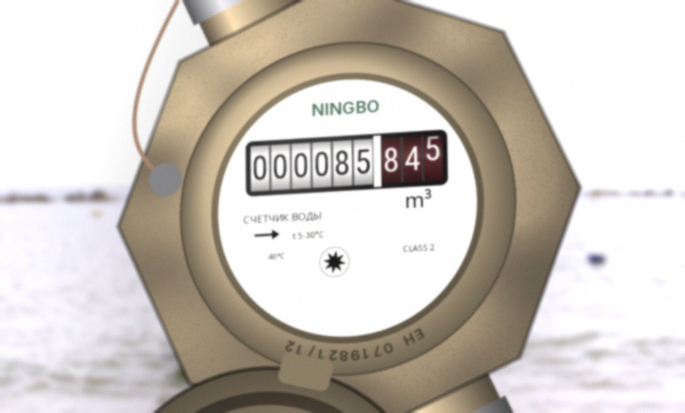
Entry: m³ 85.845
